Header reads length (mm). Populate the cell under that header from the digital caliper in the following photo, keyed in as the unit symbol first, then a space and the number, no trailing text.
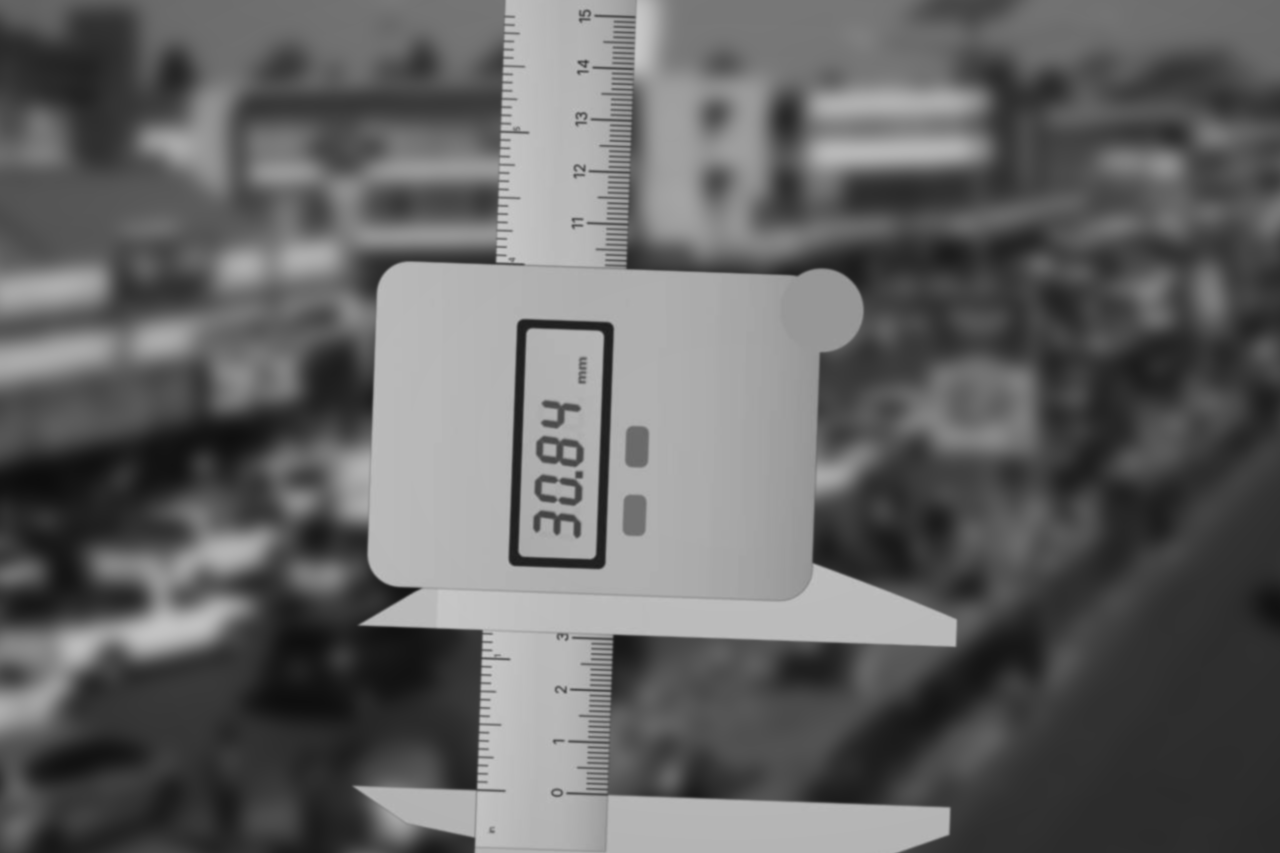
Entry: mm 30.84
